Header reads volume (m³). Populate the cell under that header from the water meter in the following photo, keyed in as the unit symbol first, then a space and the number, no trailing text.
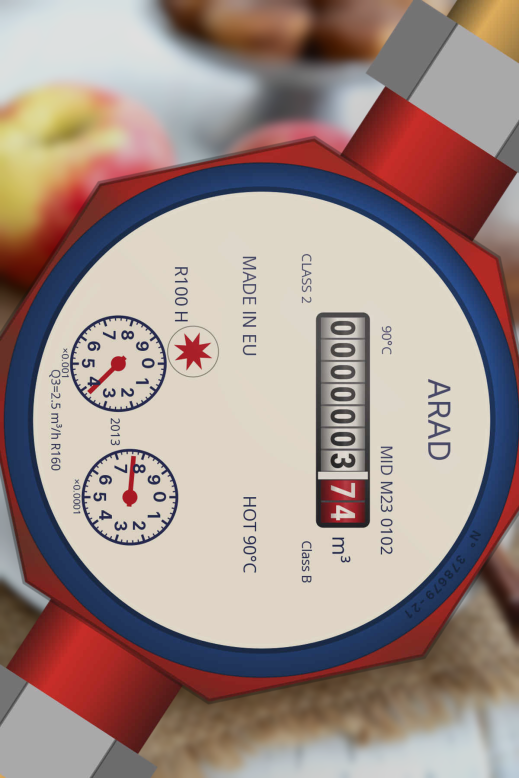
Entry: m³ 3.7437
